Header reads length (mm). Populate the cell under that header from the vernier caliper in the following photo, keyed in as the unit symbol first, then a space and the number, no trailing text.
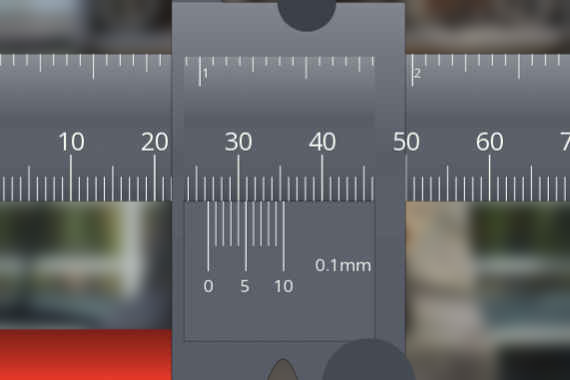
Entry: mm 26.4
